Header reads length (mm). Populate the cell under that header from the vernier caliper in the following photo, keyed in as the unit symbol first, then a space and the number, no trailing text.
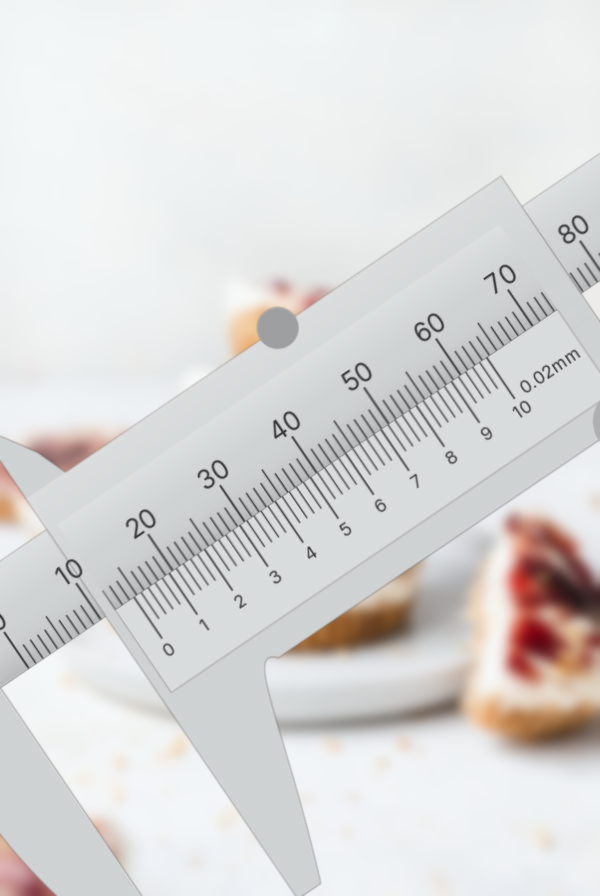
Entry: mm 14.6
